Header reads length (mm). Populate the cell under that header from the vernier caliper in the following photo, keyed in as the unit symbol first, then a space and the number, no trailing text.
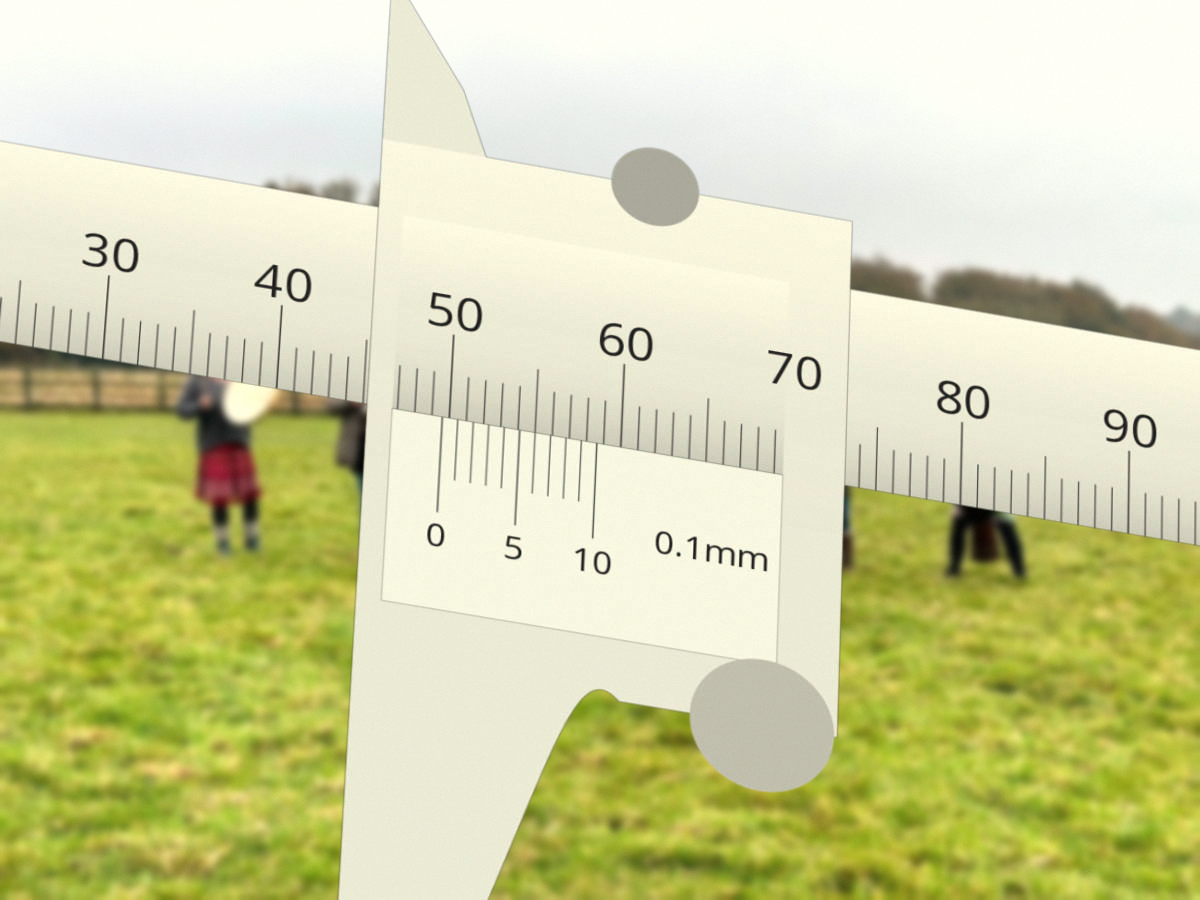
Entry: mm 49.6
